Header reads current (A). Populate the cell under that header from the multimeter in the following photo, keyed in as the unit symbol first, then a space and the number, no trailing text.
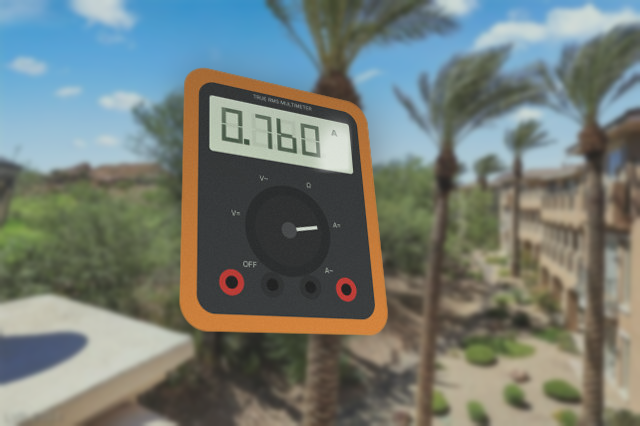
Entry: A 0.760
